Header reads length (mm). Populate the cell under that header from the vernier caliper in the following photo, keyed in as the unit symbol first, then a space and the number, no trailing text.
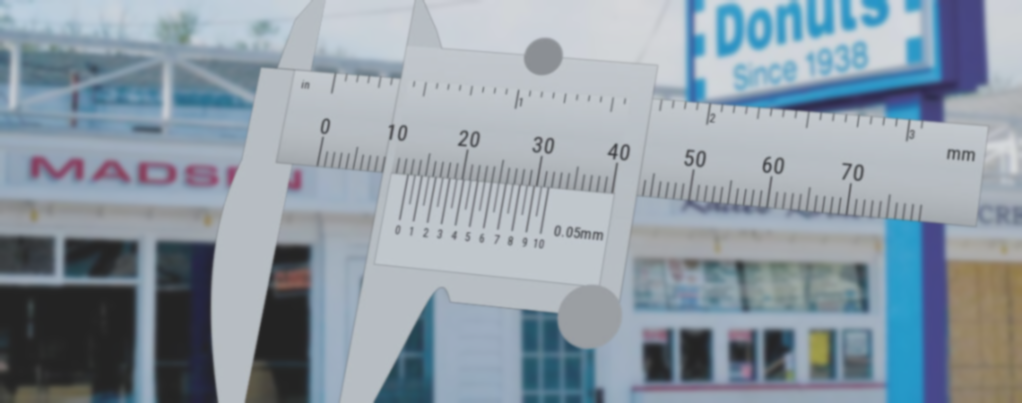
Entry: mm 12.6
